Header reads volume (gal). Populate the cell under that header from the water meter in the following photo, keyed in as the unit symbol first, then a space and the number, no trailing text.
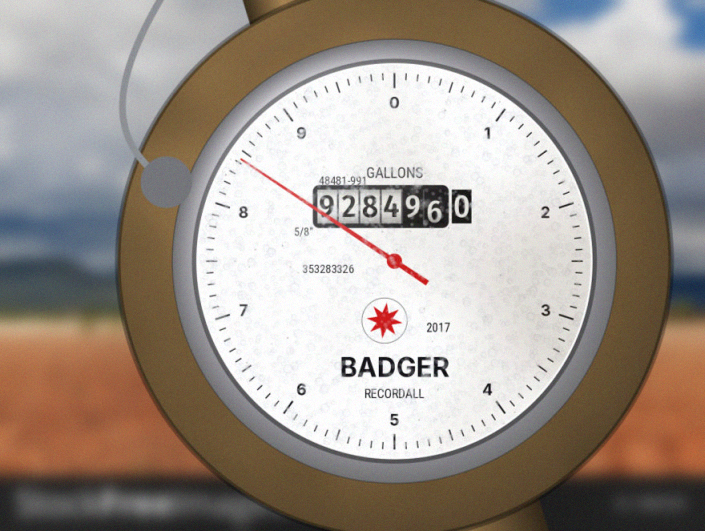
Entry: gal 9284958.4
